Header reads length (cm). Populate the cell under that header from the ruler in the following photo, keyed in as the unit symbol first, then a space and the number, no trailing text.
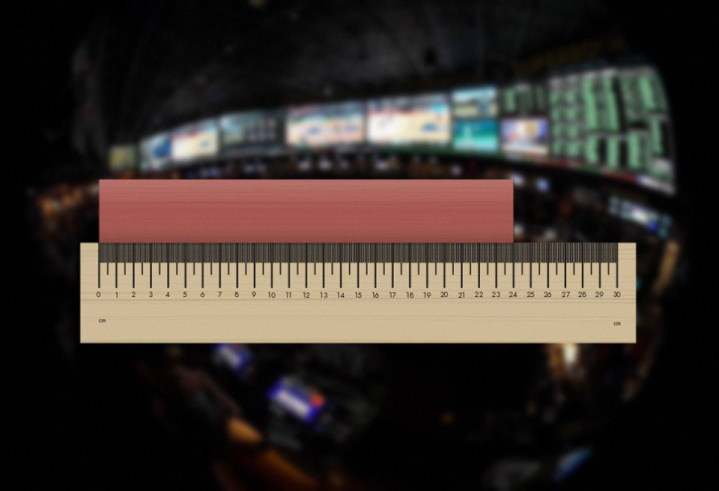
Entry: cm 24
